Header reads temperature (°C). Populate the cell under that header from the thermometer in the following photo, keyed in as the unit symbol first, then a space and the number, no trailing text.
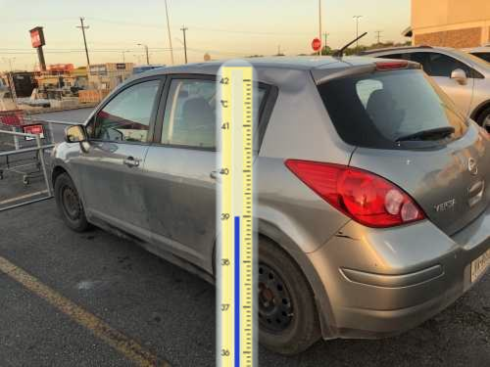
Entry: °C 39
